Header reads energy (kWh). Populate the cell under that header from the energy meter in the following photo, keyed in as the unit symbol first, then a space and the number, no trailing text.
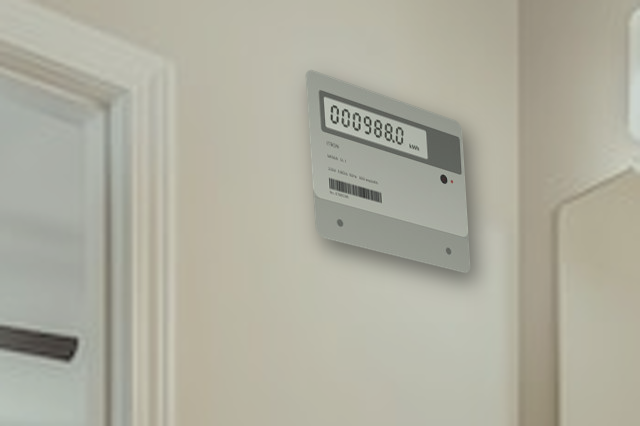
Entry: kWh 988.0
